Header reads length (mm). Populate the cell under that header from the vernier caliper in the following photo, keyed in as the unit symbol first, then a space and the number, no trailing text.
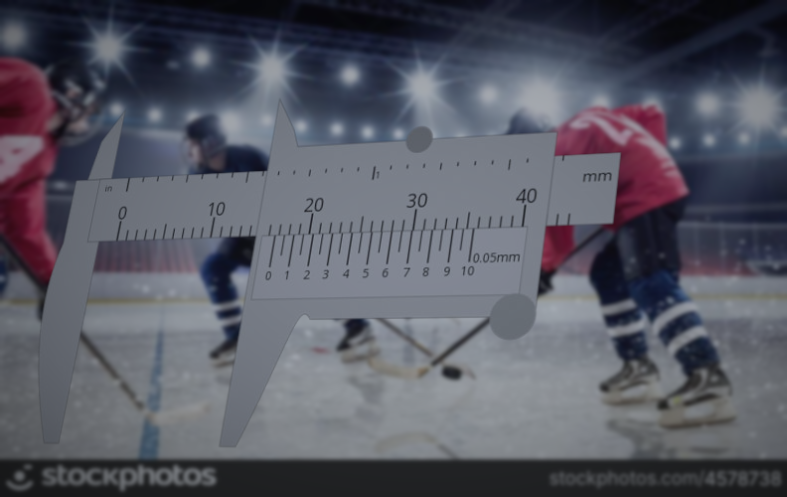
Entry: mm 16.6
